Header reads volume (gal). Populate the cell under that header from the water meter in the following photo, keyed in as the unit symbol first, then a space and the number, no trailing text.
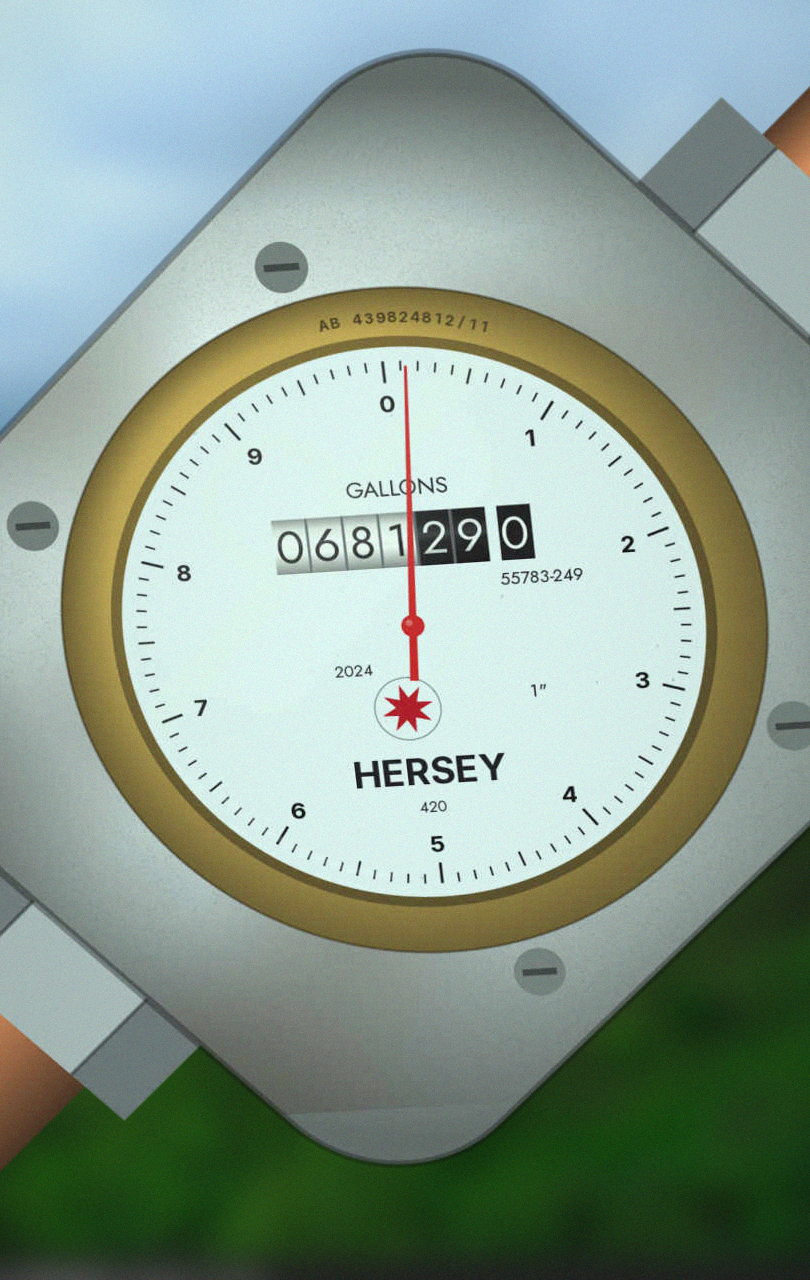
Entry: gal 681290.1
